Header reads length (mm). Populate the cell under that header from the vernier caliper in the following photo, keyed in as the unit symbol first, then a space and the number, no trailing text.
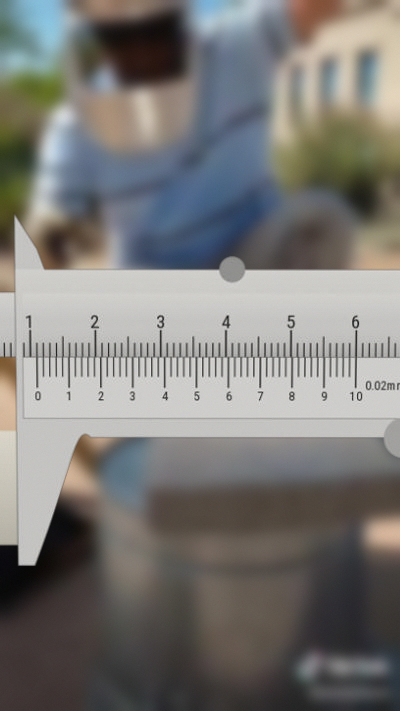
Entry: mm 11.0
